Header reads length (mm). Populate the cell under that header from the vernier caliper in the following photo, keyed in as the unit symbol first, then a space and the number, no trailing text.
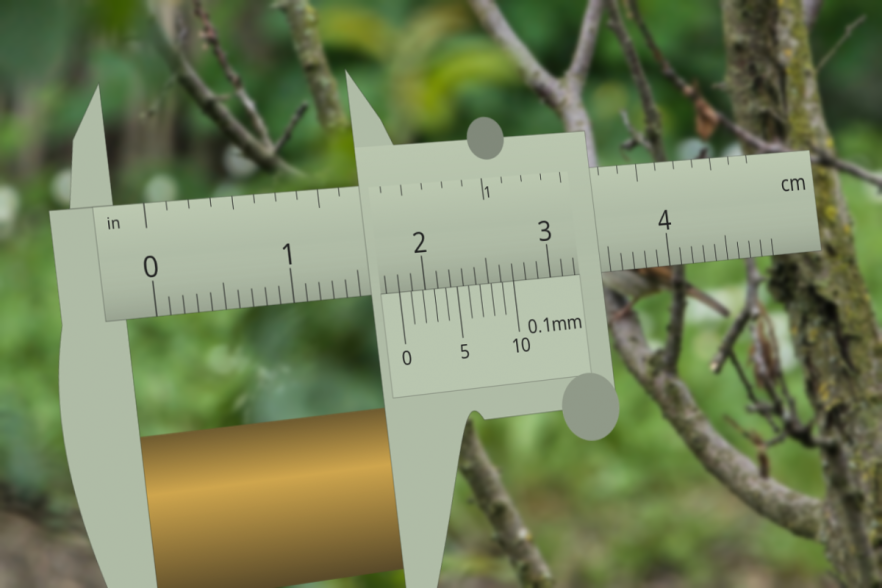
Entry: mm 18.0
